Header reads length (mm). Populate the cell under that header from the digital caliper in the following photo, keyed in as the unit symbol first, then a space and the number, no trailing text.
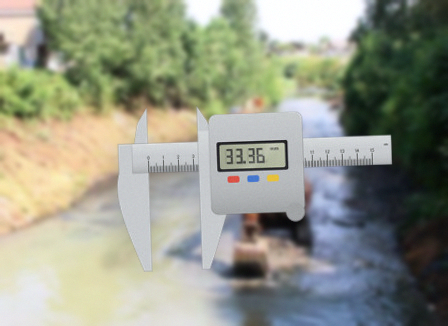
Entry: mm 33.36
